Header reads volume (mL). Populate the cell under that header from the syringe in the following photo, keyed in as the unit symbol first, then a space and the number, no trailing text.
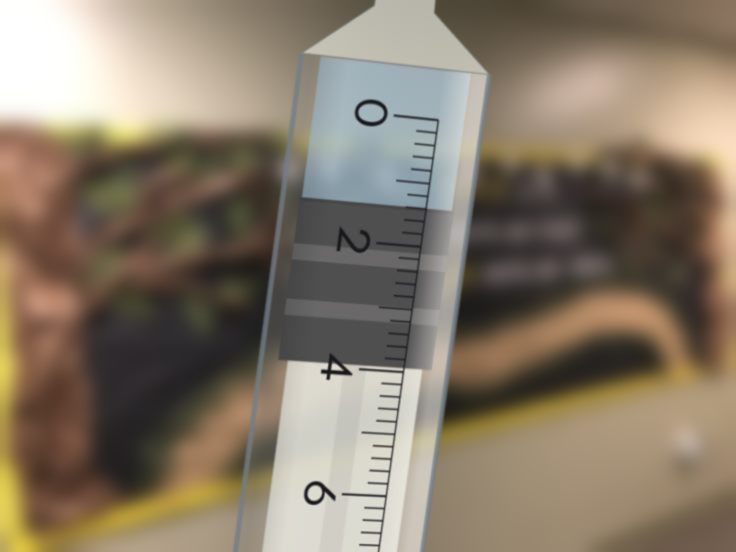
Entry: mL 1.4
